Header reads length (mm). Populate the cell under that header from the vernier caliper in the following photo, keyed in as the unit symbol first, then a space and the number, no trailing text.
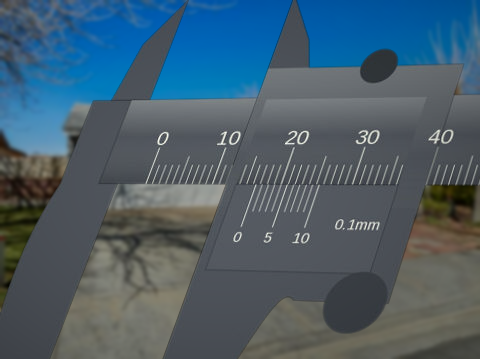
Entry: mm 16.4
